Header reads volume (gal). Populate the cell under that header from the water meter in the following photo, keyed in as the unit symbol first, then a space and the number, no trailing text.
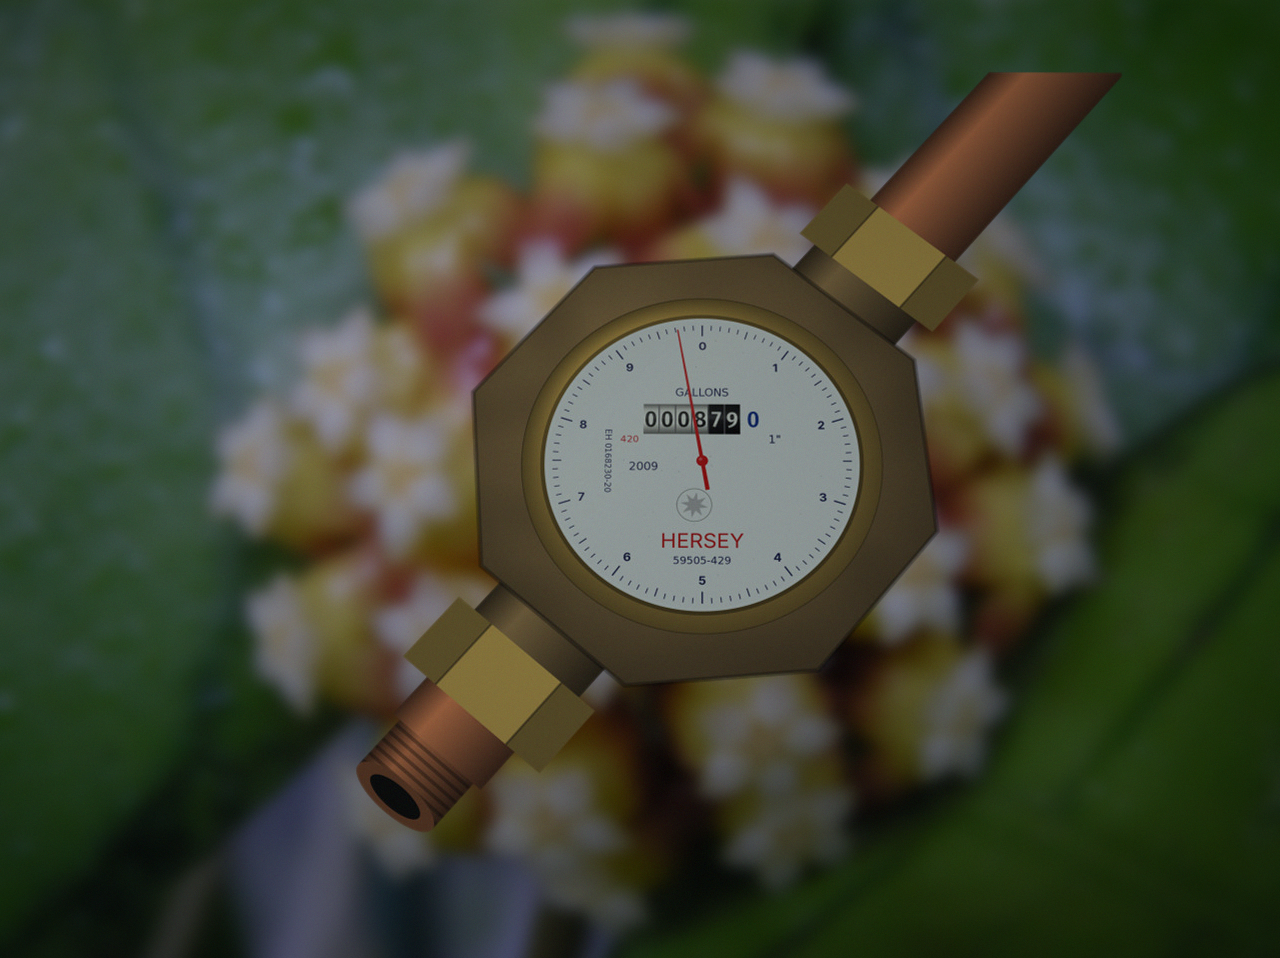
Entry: gal 8789.7
